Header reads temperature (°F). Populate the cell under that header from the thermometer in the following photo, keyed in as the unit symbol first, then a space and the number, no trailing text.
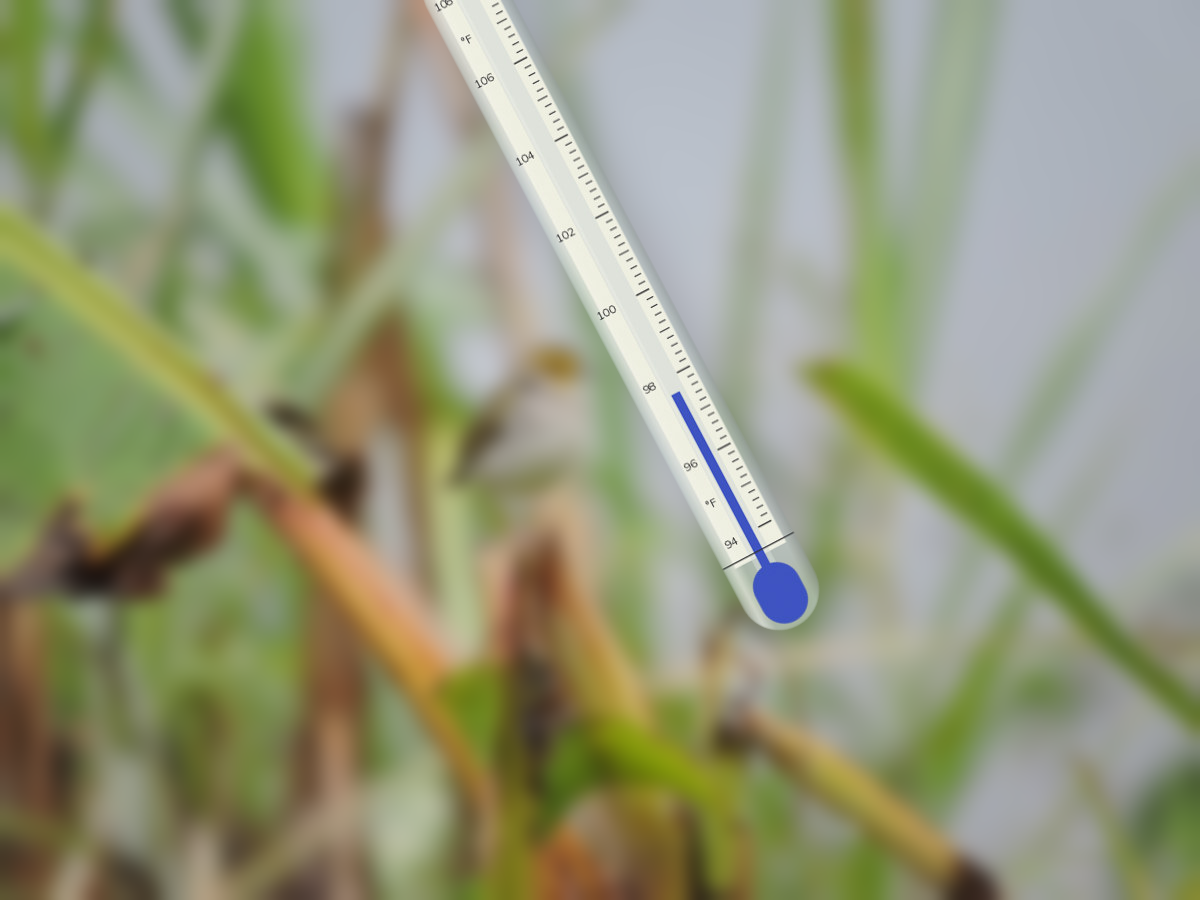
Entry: °F 97.6
